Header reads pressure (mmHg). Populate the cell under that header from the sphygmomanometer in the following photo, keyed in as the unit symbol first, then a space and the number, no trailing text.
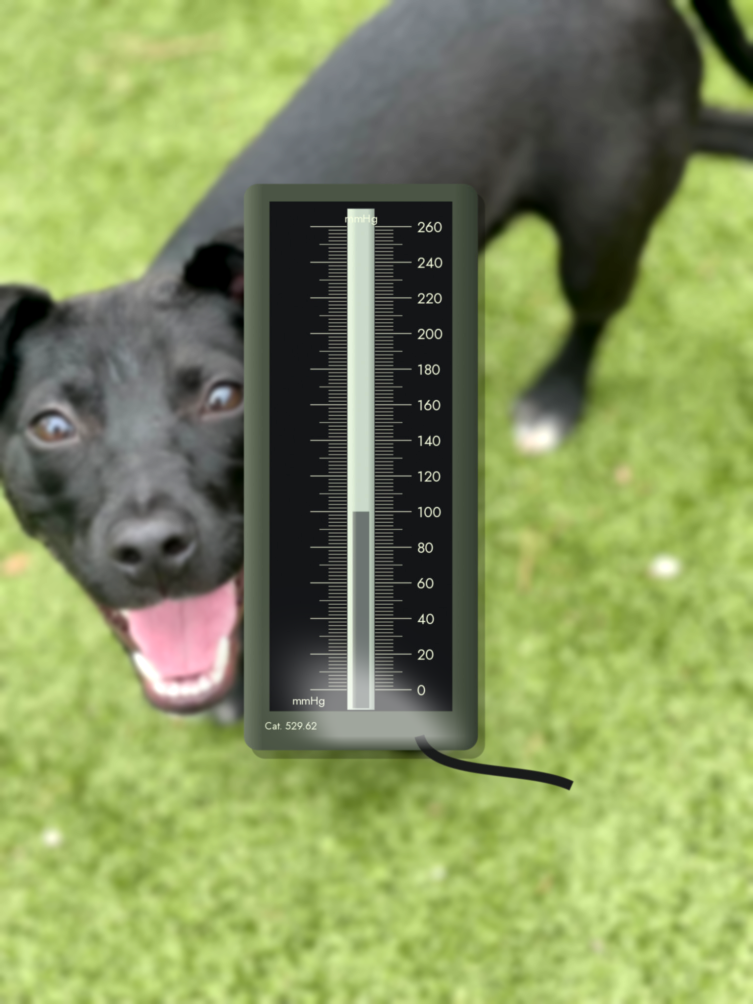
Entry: mmHg 100
